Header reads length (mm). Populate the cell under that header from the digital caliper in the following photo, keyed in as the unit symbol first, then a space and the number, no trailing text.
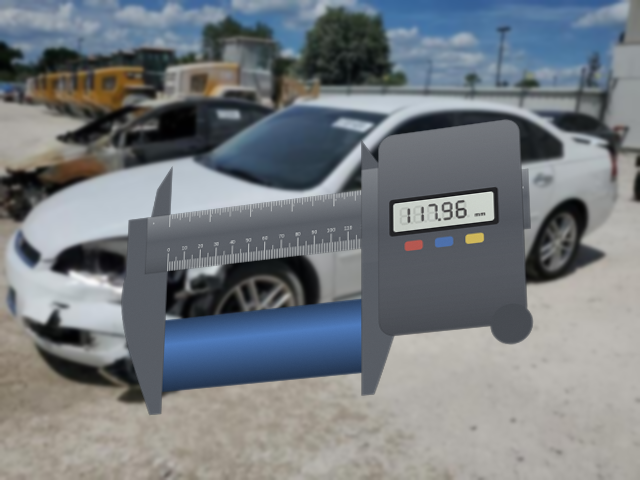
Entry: mm 117.96
